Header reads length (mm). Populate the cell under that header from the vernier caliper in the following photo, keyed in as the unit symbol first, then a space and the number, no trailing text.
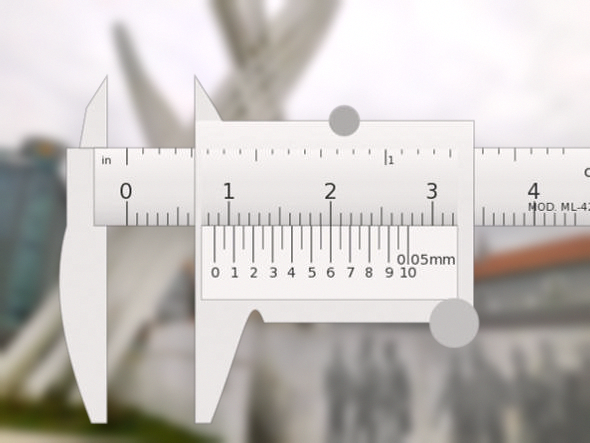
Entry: mm 8.6
